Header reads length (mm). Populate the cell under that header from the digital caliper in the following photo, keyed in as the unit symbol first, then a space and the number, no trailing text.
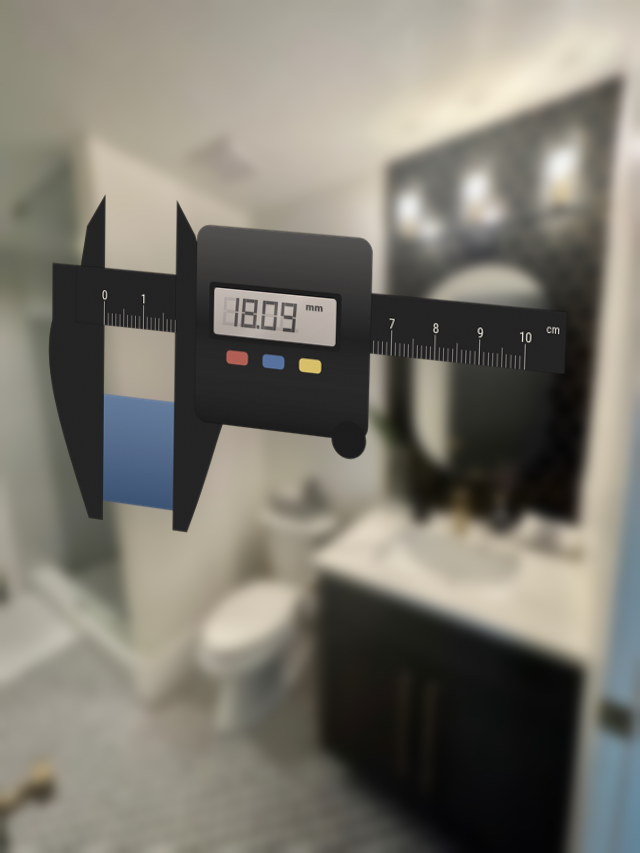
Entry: mm 18.09
